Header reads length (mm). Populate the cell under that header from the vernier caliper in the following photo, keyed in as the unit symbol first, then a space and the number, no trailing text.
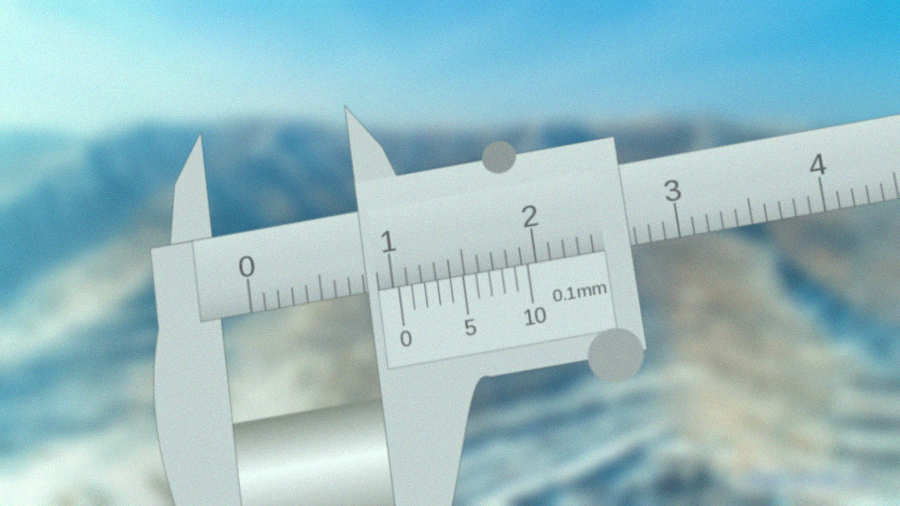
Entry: mm 10.4
